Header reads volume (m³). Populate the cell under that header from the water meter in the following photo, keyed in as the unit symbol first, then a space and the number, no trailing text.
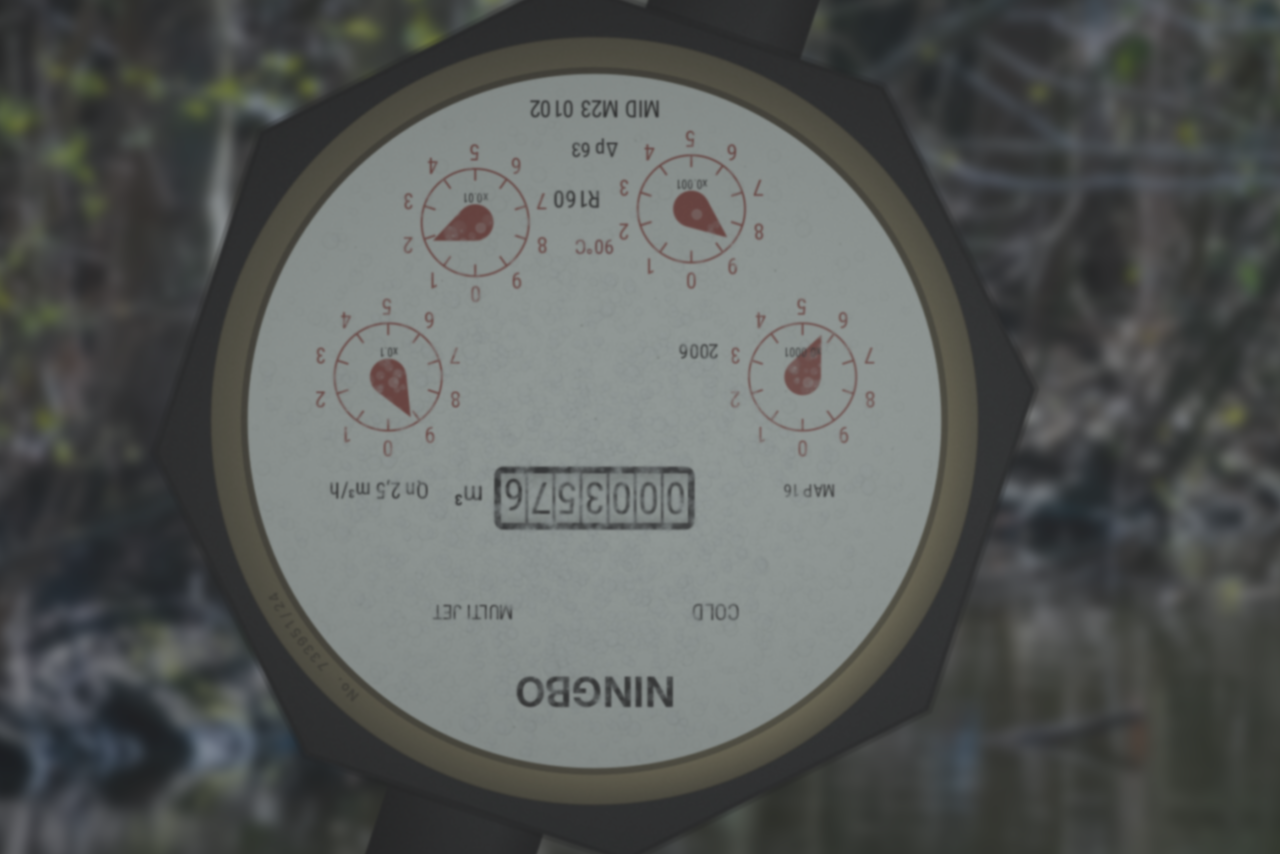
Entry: m³ 3575.9185
